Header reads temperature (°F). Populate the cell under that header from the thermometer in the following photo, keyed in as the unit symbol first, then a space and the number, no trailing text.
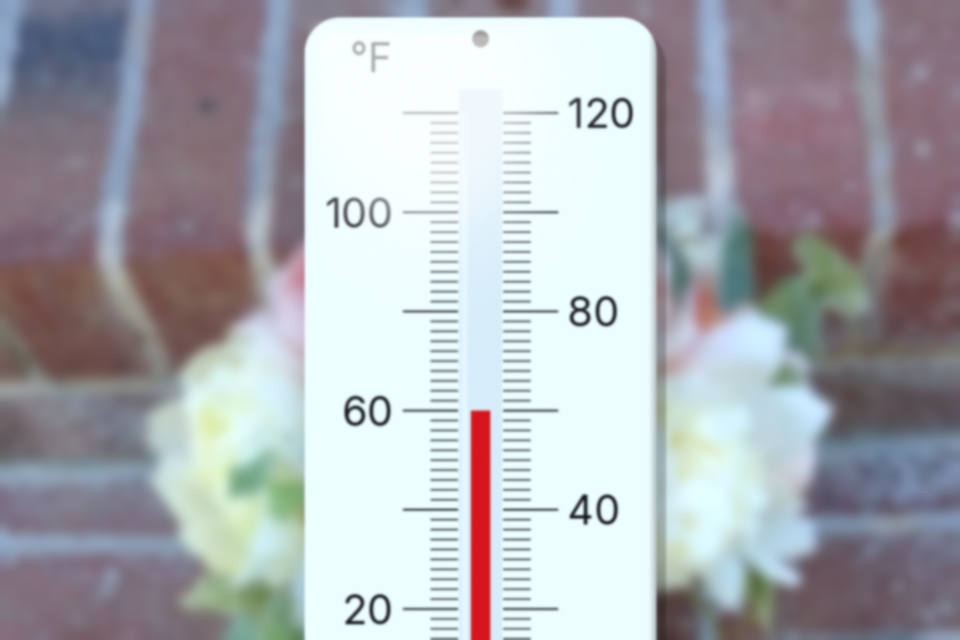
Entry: °F 60
